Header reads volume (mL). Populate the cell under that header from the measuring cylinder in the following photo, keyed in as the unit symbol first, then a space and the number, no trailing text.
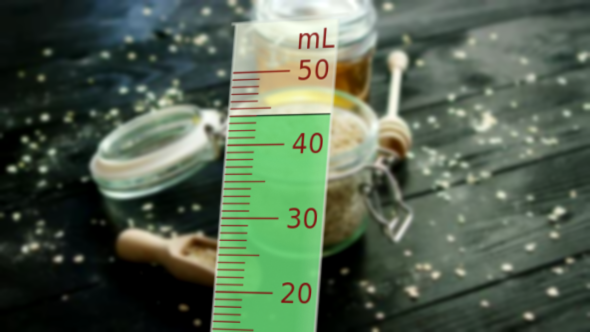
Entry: mL 44
